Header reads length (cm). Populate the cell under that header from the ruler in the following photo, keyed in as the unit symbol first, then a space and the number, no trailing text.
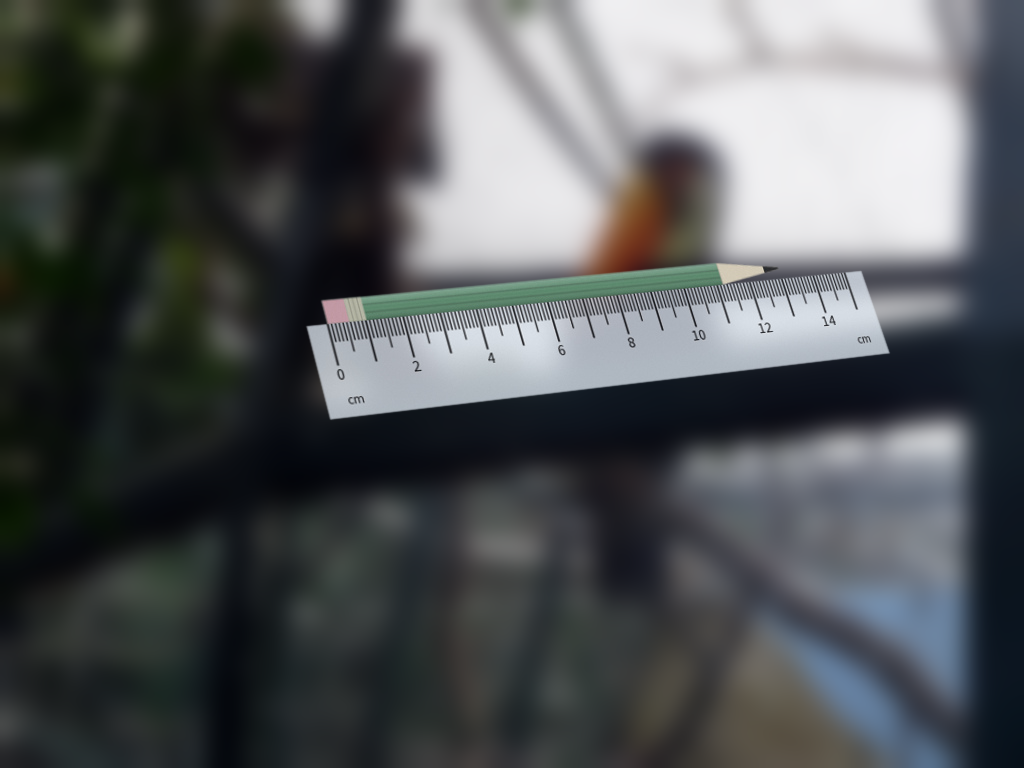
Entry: cm 13
